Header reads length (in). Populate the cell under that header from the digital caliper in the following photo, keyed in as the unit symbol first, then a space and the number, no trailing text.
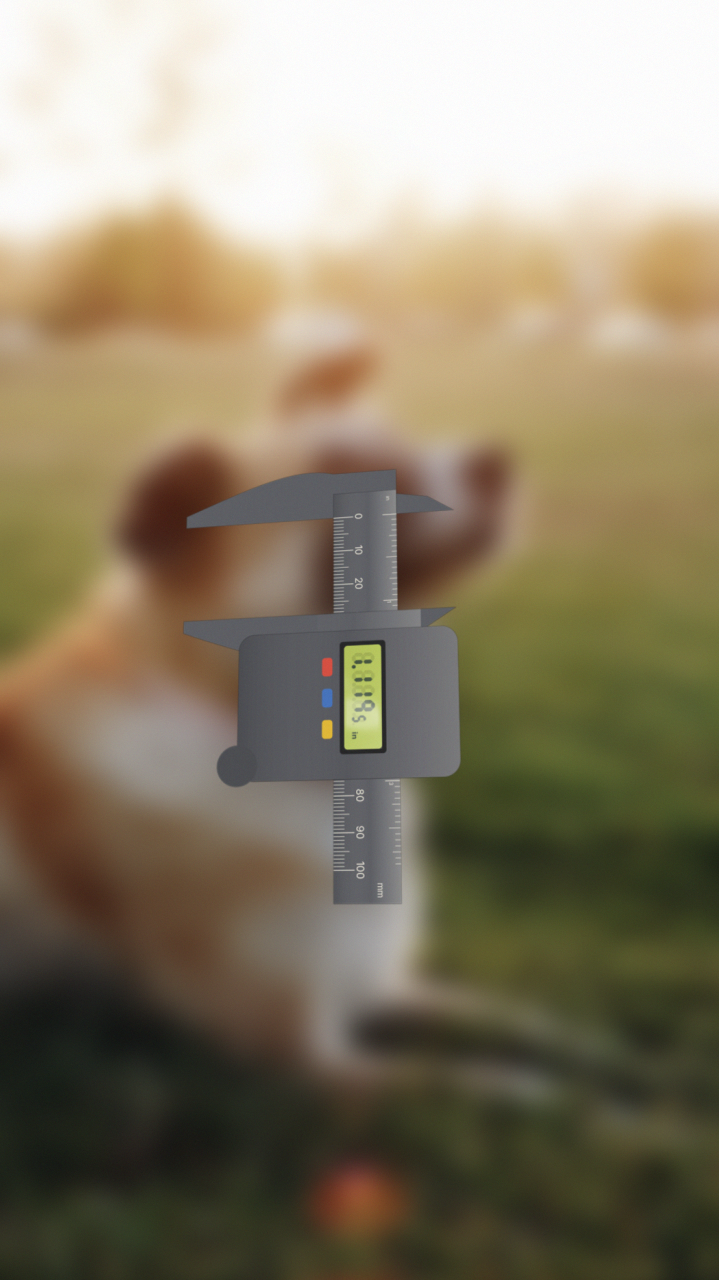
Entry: in 1.1195
